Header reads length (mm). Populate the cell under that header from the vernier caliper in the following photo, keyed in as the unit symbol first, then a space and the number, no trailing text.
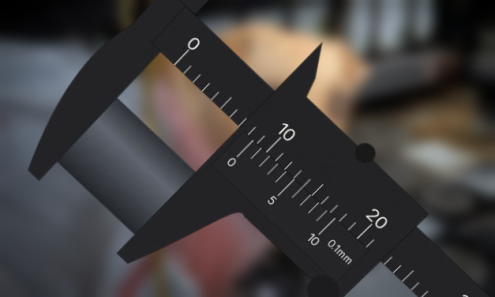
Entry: mm 8.6
